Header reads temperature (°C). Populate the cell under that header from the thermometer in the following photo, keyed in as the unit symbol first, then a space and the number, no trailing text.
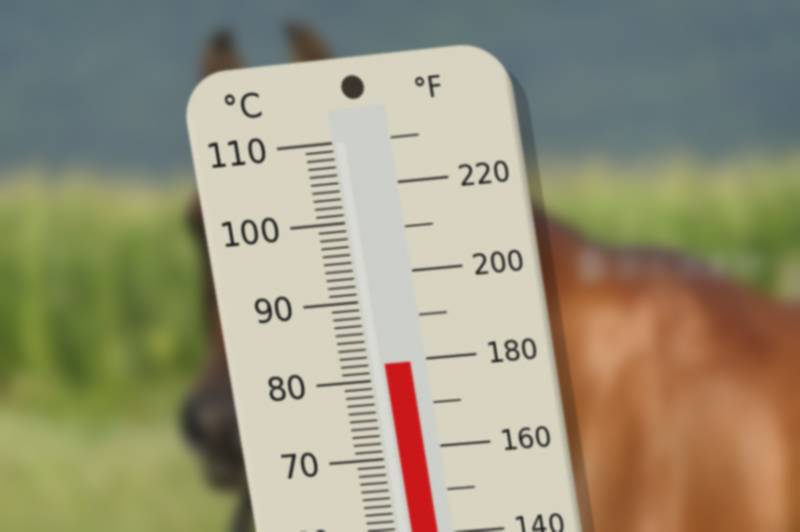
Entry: °C 82
